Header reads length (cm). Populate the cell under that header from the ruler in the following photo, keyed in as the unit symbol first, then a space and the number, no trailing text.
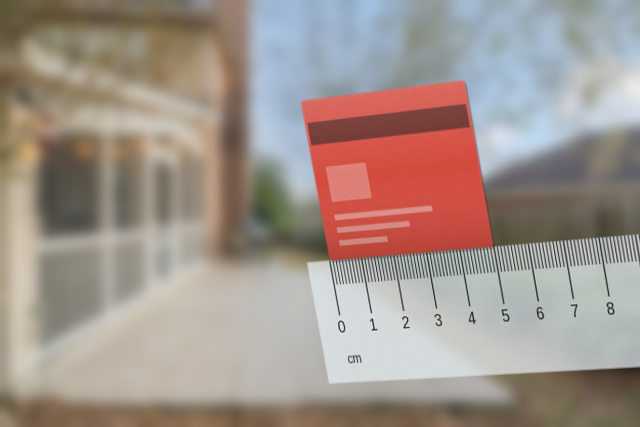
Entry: cm 5
